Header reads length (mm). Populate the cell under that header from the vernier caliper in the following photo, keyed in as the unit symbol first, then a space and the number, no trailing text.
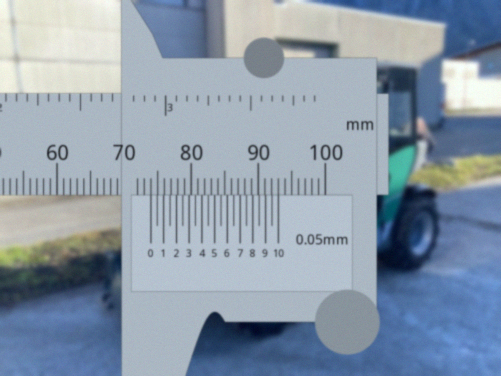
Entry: mm 74.0
